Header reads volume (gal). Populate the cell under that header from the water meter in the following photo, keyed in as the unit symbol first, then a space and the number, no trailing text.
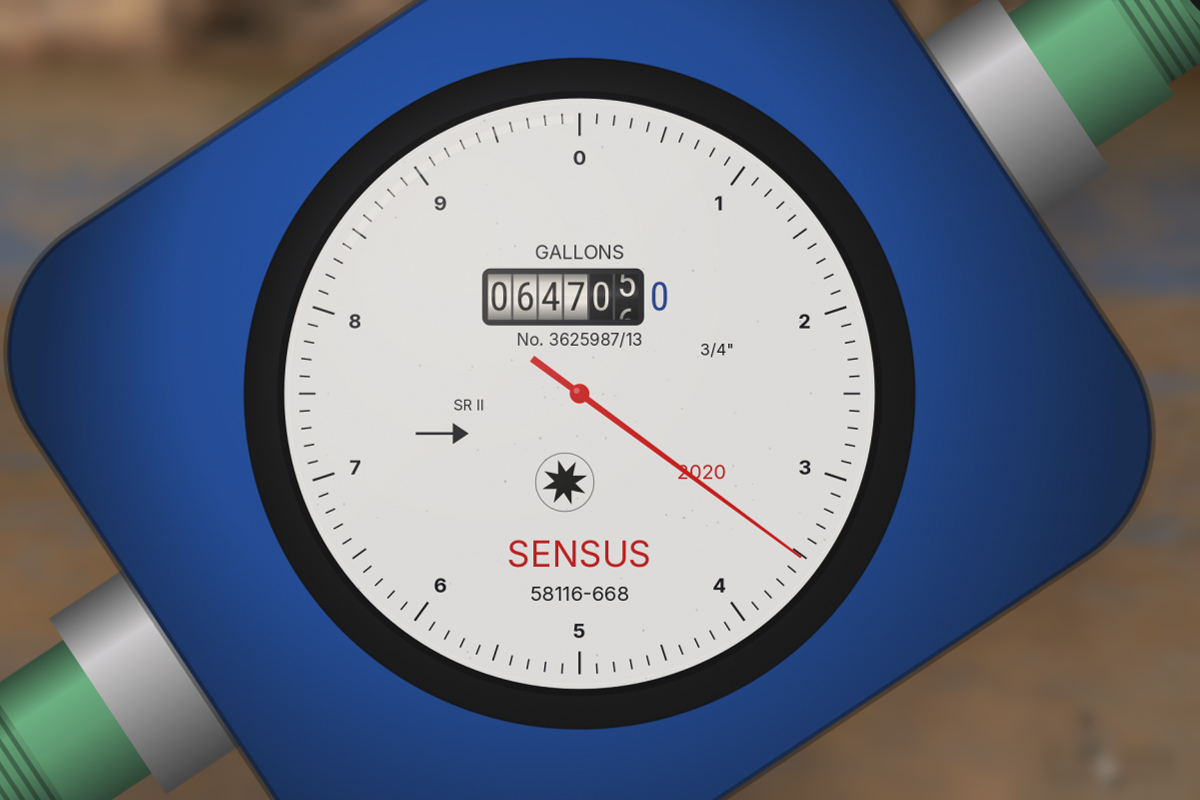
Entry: gal 647053.5
